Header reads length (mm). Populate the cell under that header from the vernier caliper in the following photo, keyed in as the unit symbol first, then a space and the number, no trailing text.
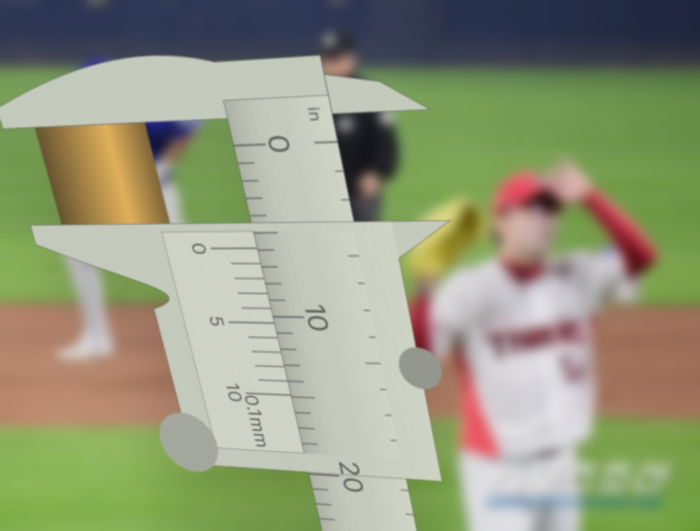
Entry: mm 5.9
